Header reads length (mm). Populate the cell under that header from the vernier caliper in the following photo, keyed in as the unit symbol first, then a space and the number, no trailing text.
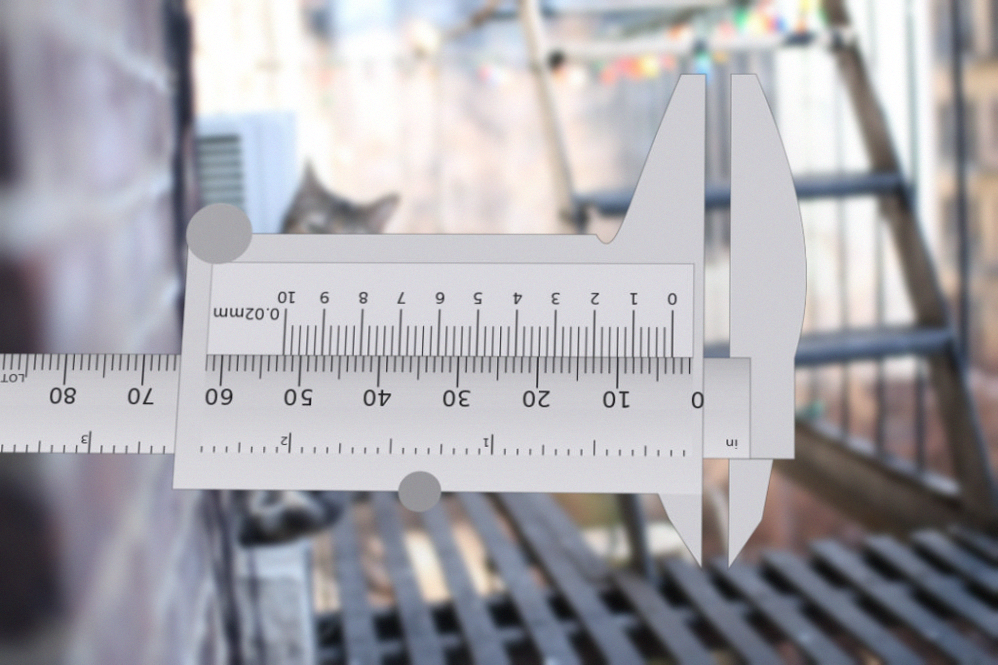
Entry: mm 3.2
